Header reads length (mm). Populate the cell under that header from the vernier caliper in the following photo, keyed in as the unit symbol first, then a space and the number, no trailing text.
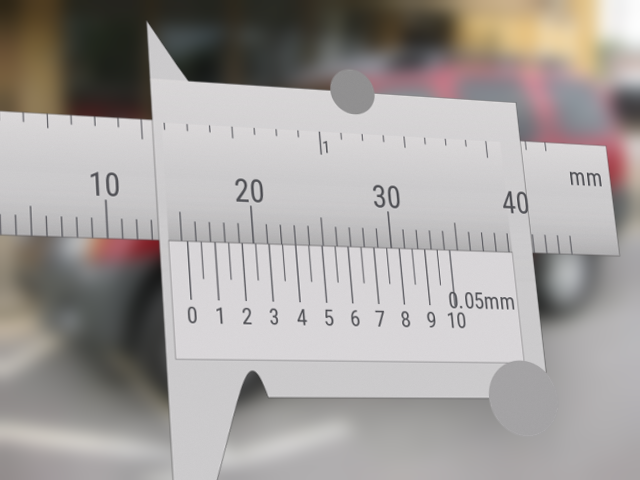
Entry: mm 15.4
